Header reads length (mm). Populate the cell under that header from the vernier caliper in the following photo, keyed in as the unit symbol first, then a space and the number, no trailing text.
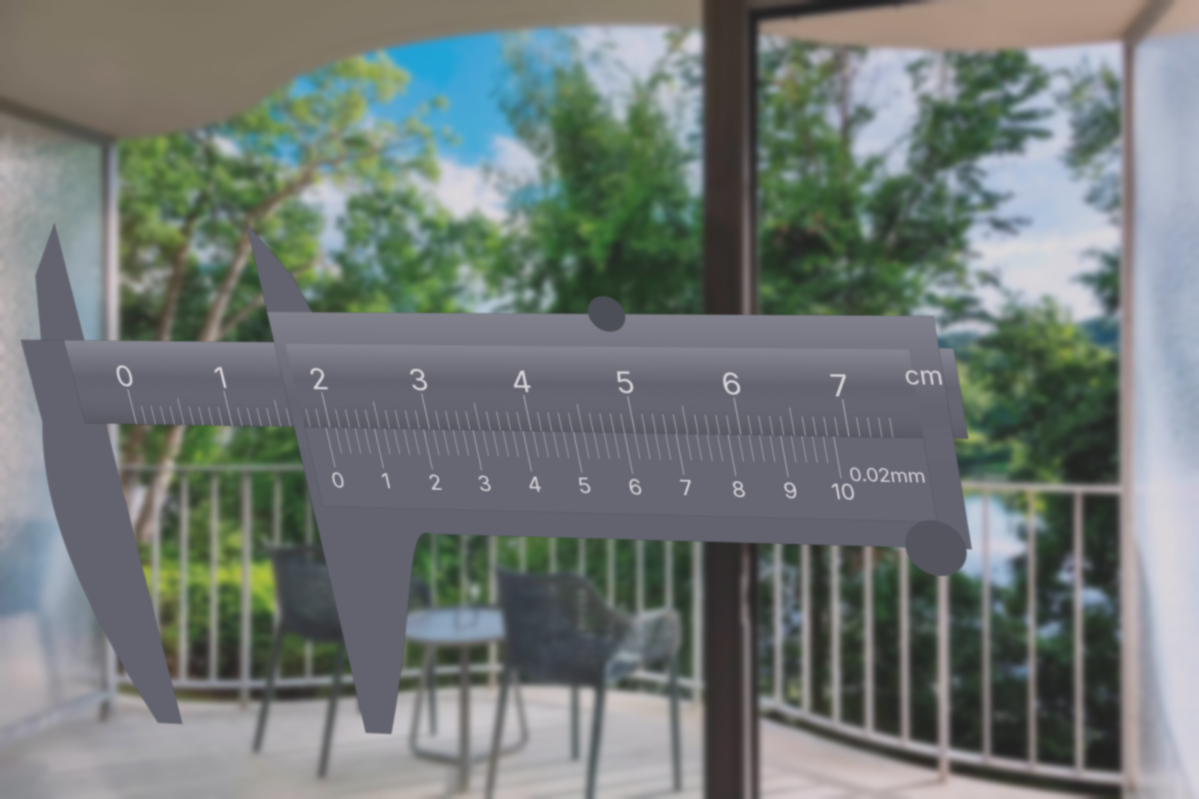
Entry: mm 19.6
